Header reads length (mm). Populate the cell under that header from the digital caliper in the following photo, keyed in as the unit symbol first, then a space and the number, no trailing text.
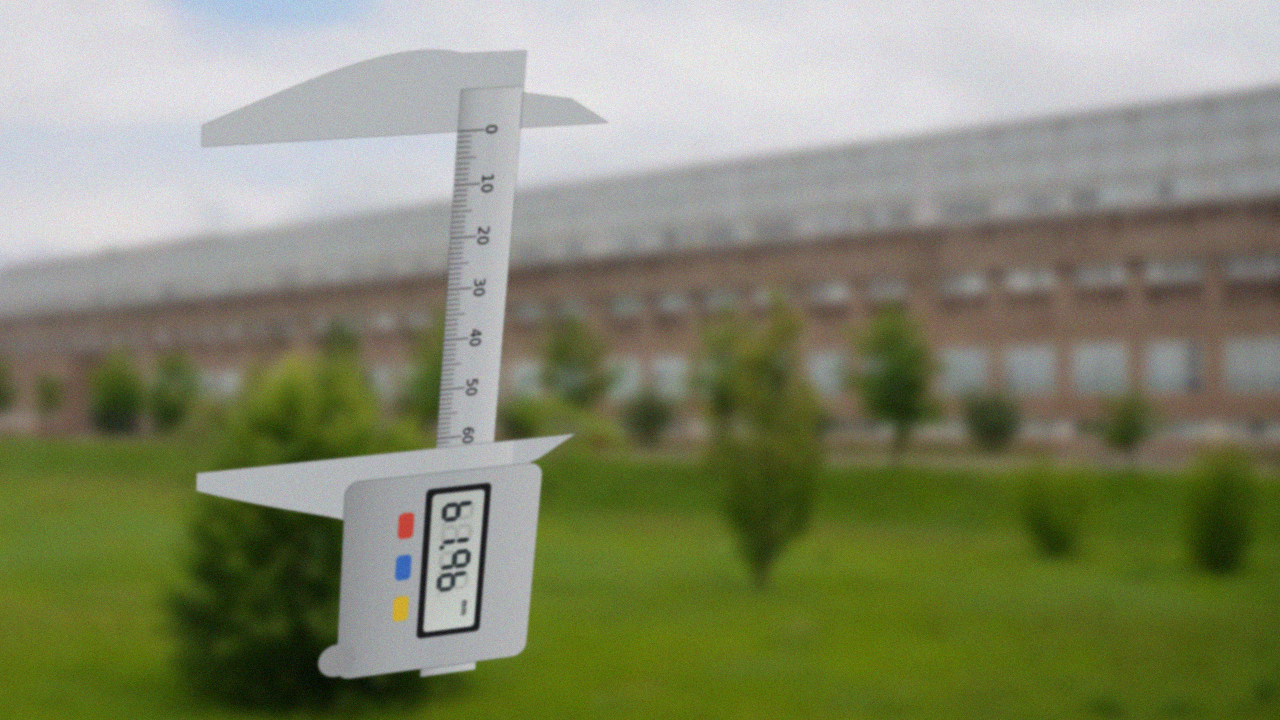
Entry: mm 61.96
